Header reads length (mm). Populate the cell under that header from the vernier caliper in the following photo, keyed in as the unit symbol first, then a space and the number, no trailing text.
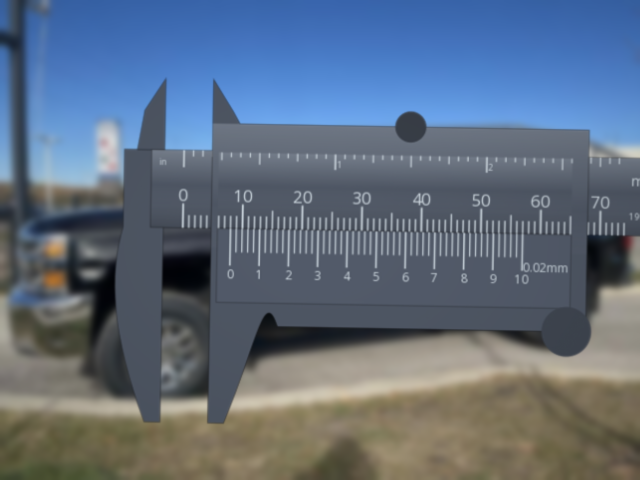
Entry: mm 8.0
